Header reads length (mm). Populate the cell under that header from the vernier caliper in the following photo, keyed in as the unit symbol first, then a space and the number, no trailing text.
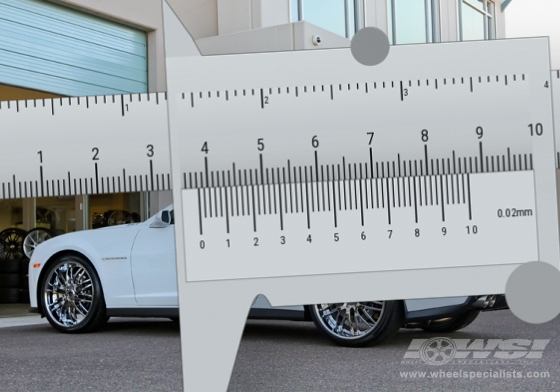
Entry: mm 38.4
